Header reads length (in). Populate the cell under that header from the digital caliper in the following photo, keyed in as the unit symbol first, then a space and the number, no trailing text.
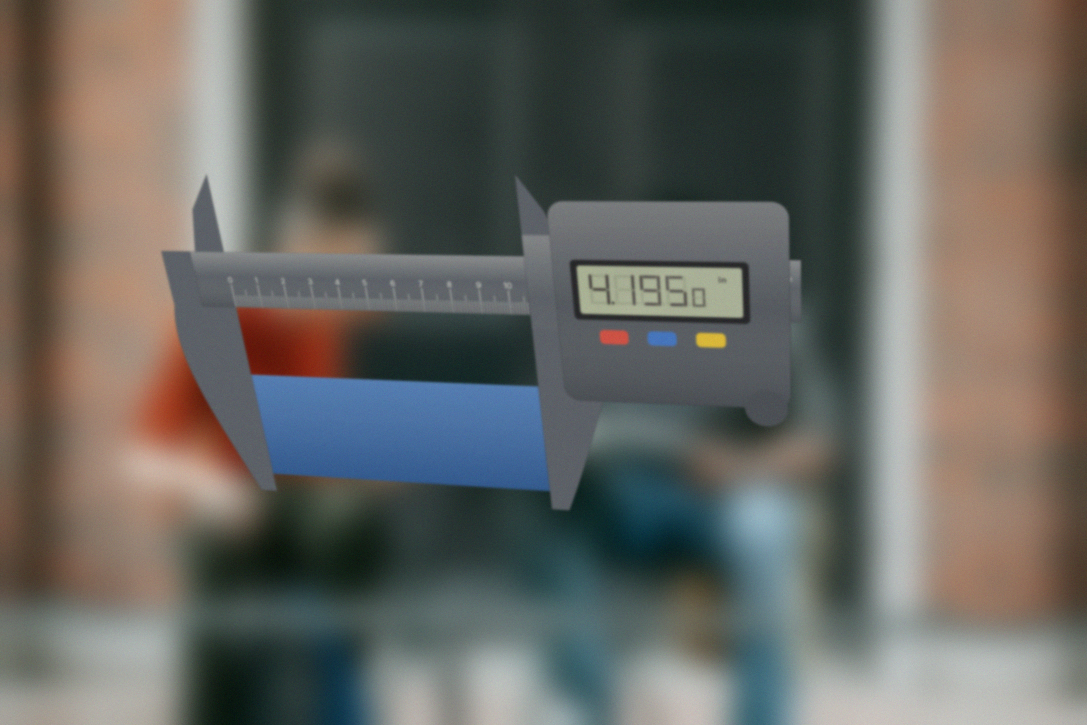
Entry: in 4.1950
